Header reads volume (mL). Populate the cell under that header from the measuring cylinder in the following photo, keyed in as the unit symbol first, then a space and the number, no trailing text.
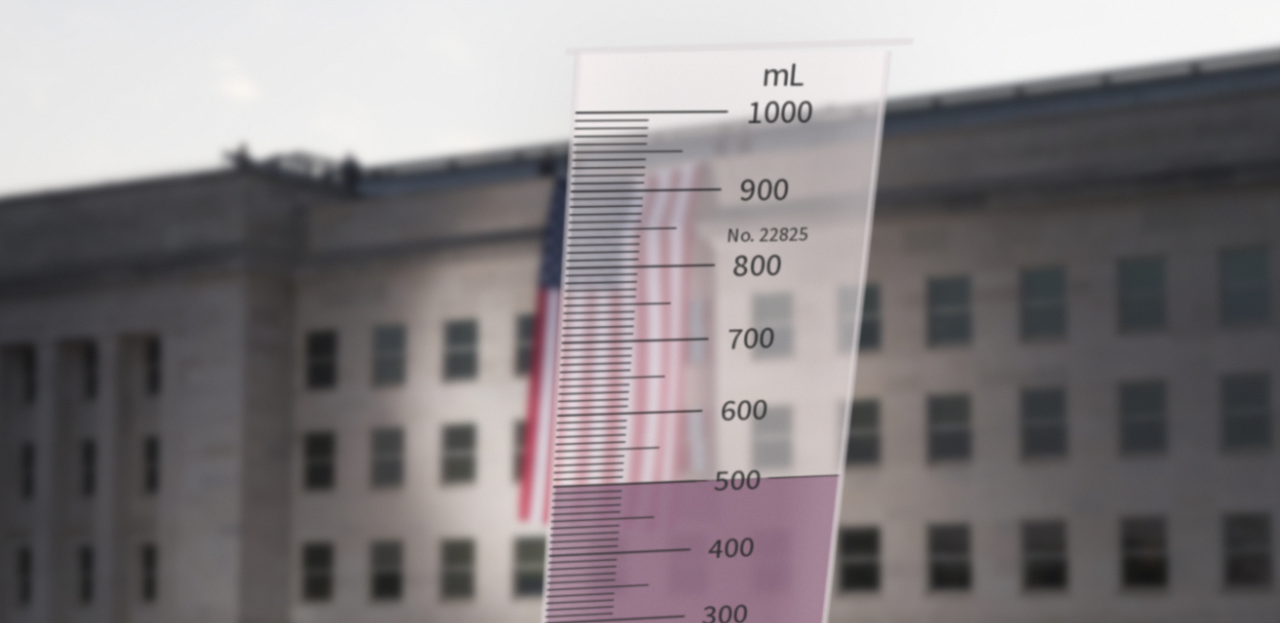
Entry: mL 500
